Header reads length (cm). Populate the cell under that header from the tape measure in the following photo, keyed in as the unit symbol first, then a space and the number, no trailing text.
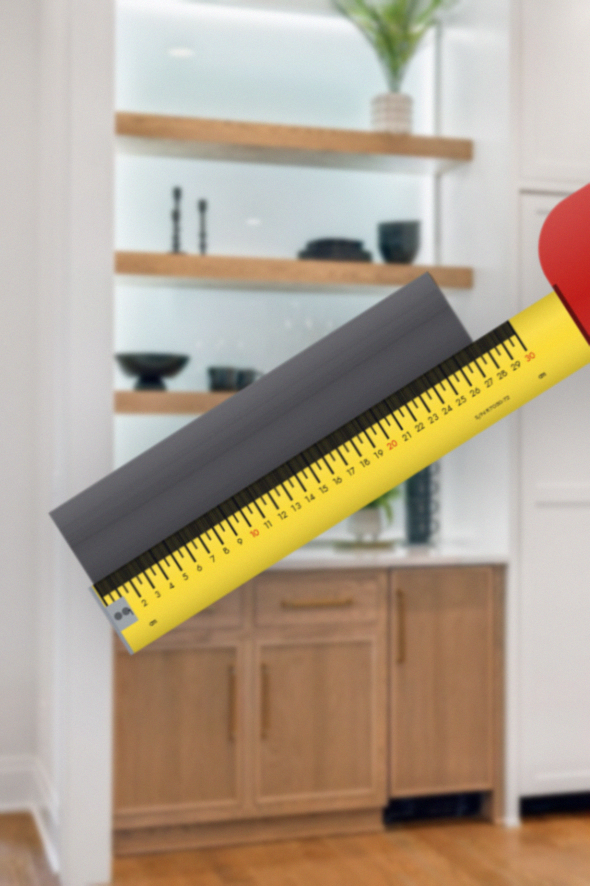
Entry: cm 27.5
